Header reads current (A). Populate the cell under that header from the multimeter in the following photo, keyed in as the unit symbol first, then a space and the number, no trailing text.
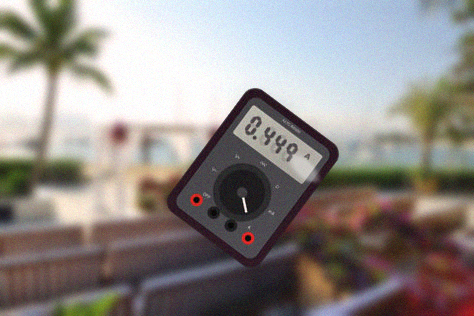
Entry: A 0.449
